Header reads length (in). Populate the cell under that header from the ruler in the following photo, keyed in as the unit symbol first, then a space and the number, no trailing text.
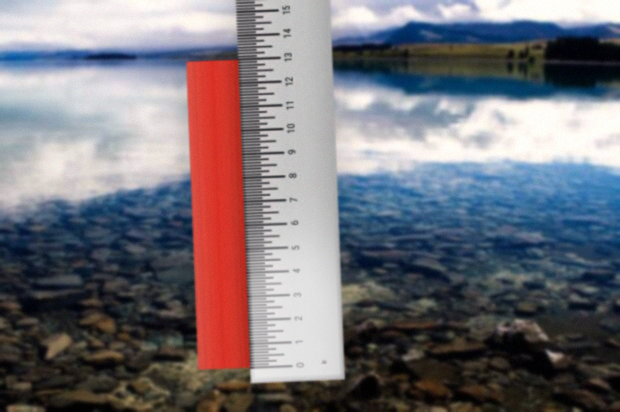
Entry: in 13
